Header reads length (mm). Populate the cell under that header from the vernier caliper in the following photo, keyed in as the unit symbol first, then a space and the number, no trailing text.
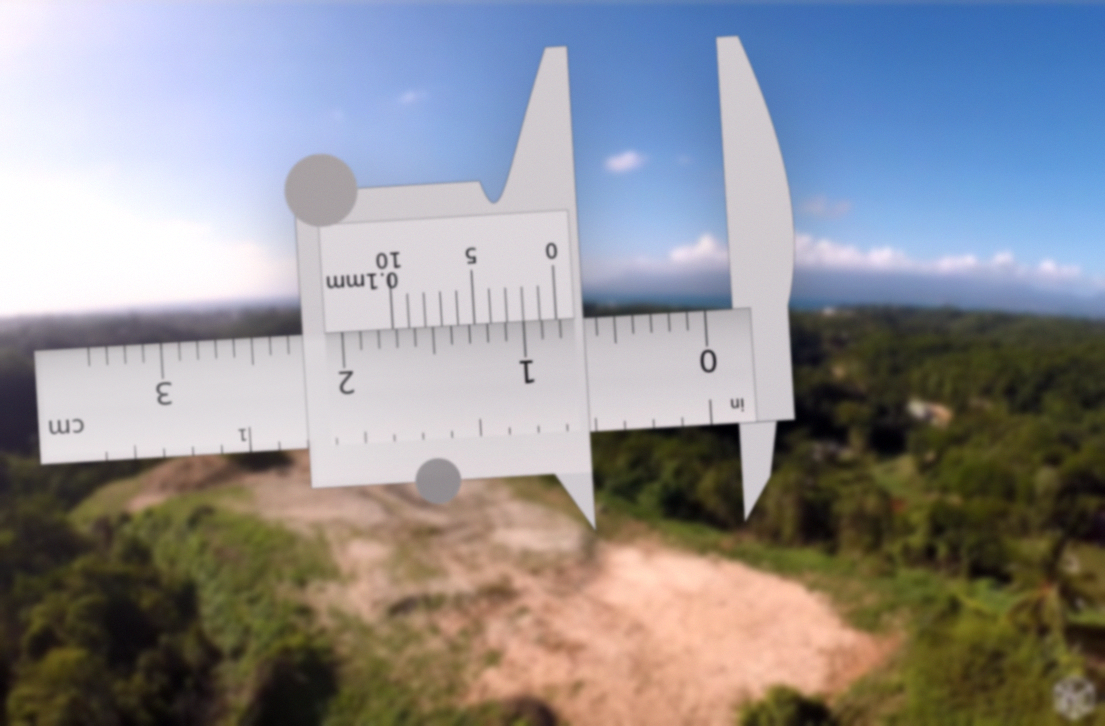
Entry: mm 8.2
